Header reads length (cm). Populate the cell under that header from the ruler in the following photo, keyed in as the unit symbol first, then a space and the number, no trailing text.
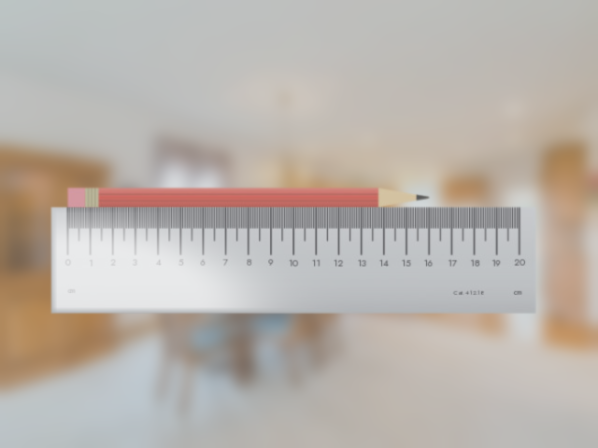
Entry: cm 16
